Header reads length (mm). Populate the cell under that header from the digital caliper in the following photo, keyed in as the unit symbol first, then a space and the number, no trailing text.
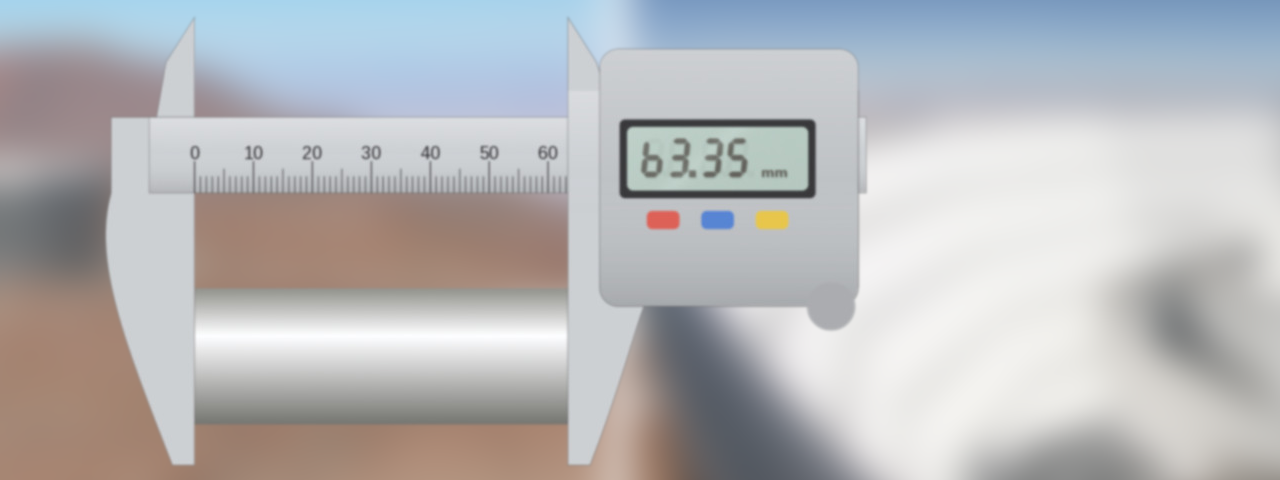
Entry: mm 63.35
